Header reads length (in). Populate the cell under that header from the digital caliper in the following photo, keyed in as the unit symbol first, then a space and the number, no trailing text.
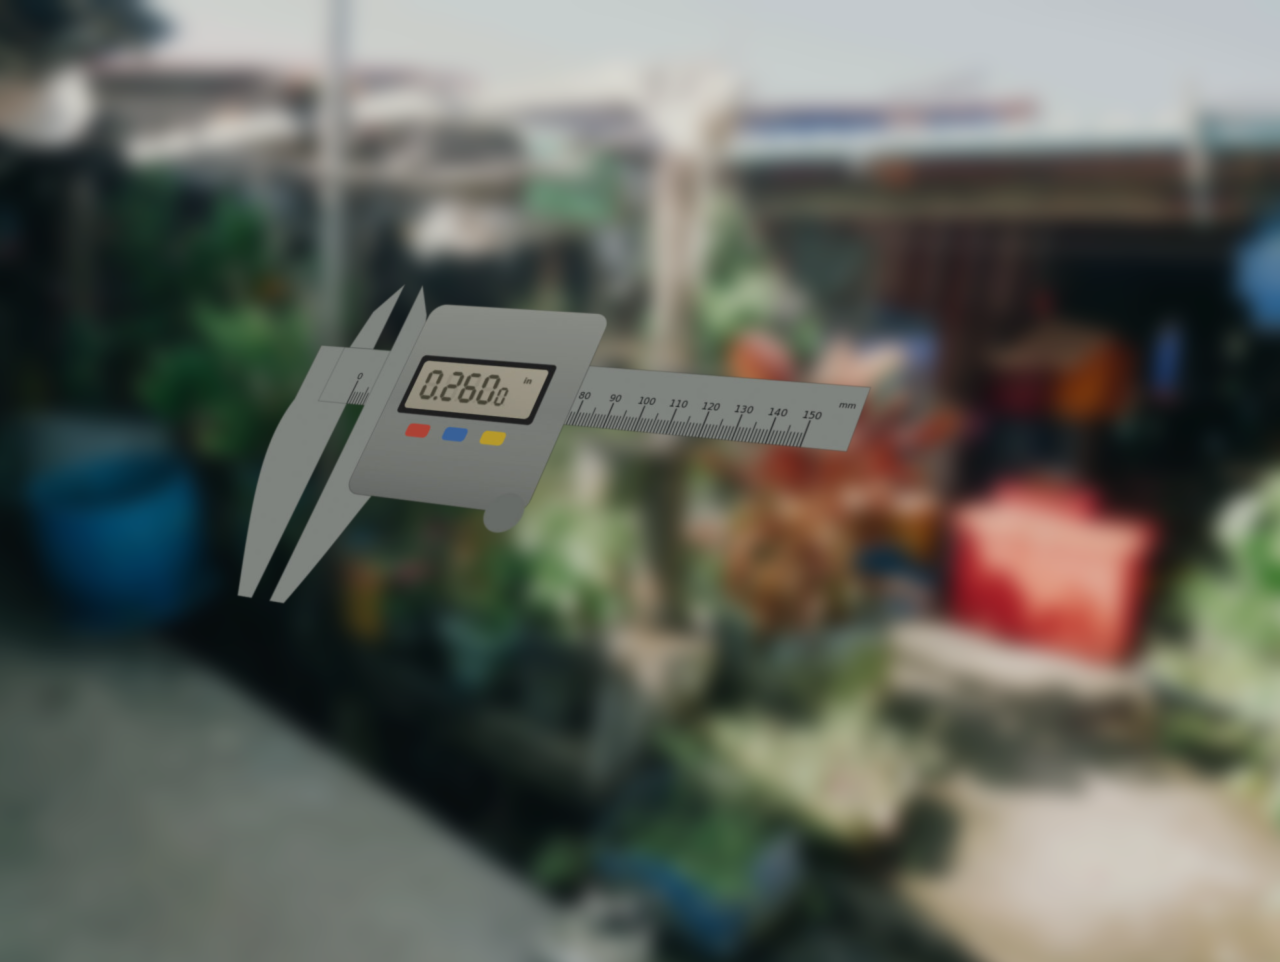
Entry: in 0.2600
